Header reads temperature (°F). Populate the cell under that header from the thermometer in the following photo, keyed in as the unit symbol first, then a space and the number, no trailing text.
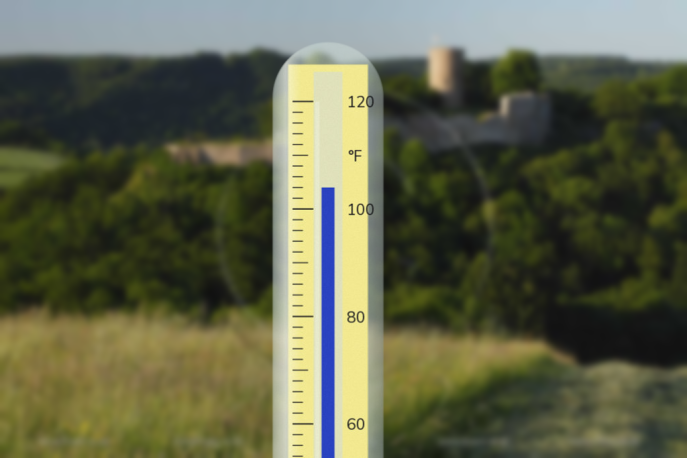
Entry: °F 104
